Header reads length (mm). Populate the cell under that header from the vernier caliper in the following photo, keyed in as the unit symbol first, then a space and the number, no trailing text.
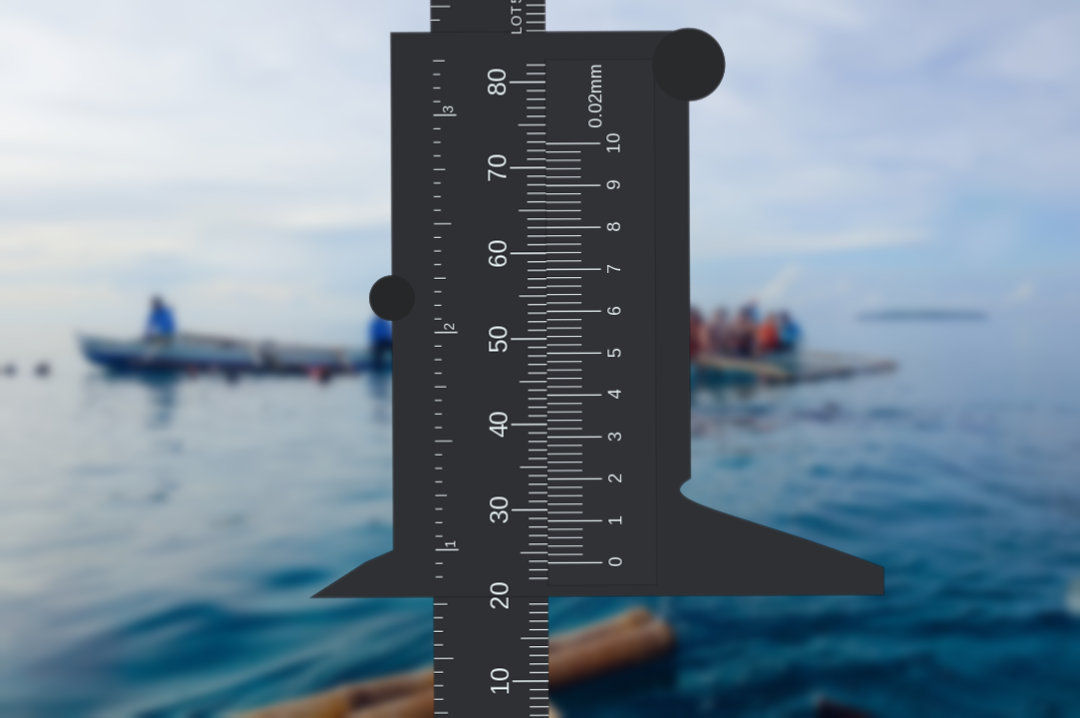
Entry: mm 23.8
